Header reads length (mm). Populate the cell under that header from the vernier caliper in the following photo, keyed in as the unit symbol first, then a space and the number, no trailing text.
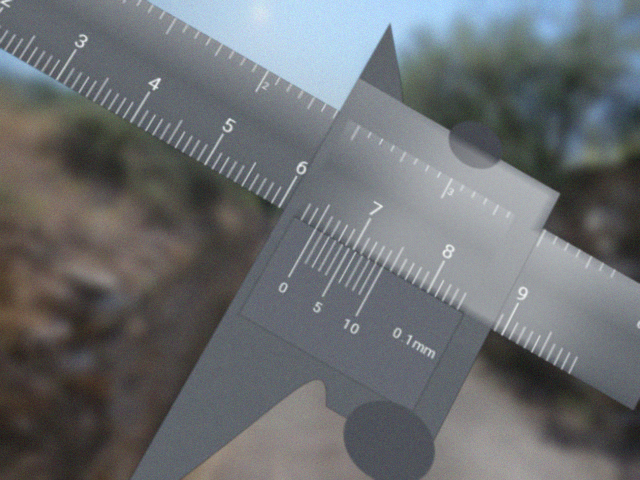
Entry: mm 65.0
